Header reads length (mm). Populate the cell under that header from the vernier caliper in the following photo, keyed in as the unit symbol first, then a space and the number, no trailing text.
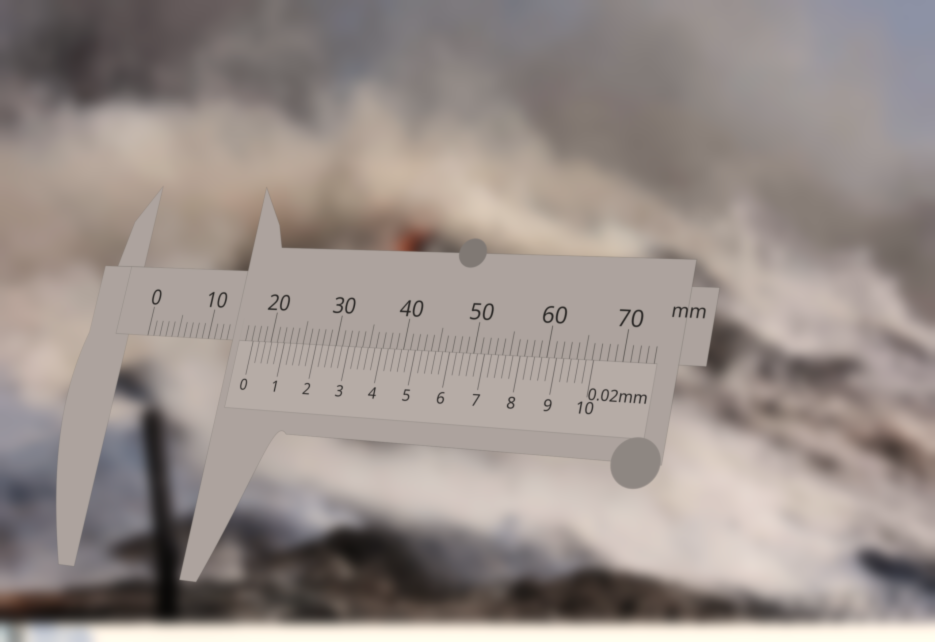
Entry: mm 17.2
